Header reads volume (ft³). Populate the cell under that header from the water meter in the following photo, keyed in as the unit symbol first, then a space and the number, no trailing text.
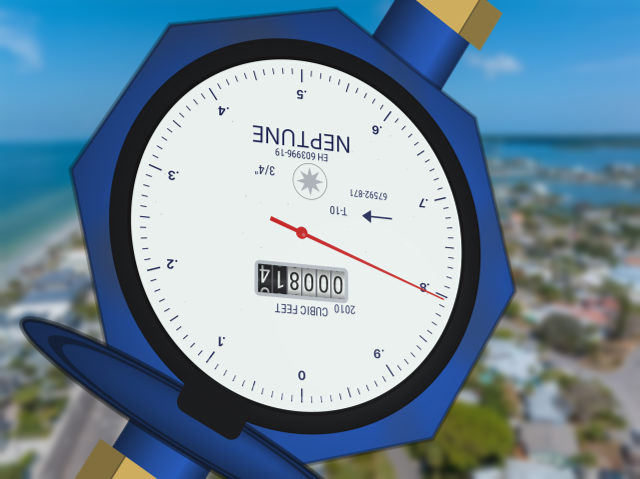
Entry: ft³ 813.80
